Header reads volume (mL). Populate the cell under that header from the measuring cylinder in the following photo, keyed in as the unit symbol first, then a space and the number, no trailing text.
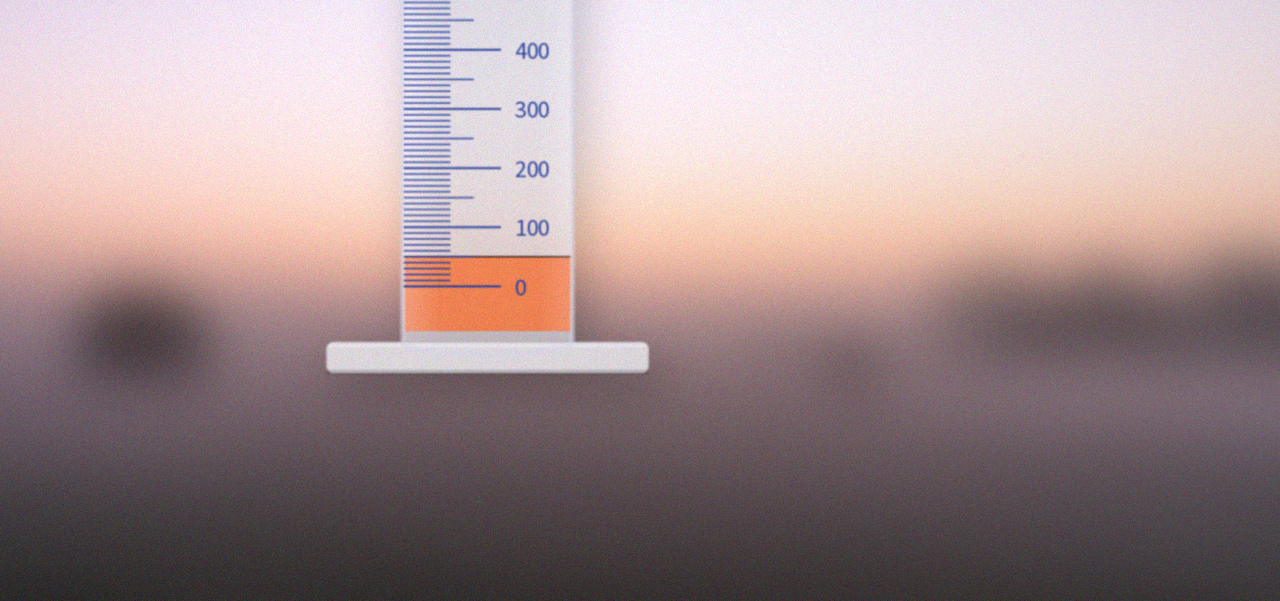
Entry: mL 50
